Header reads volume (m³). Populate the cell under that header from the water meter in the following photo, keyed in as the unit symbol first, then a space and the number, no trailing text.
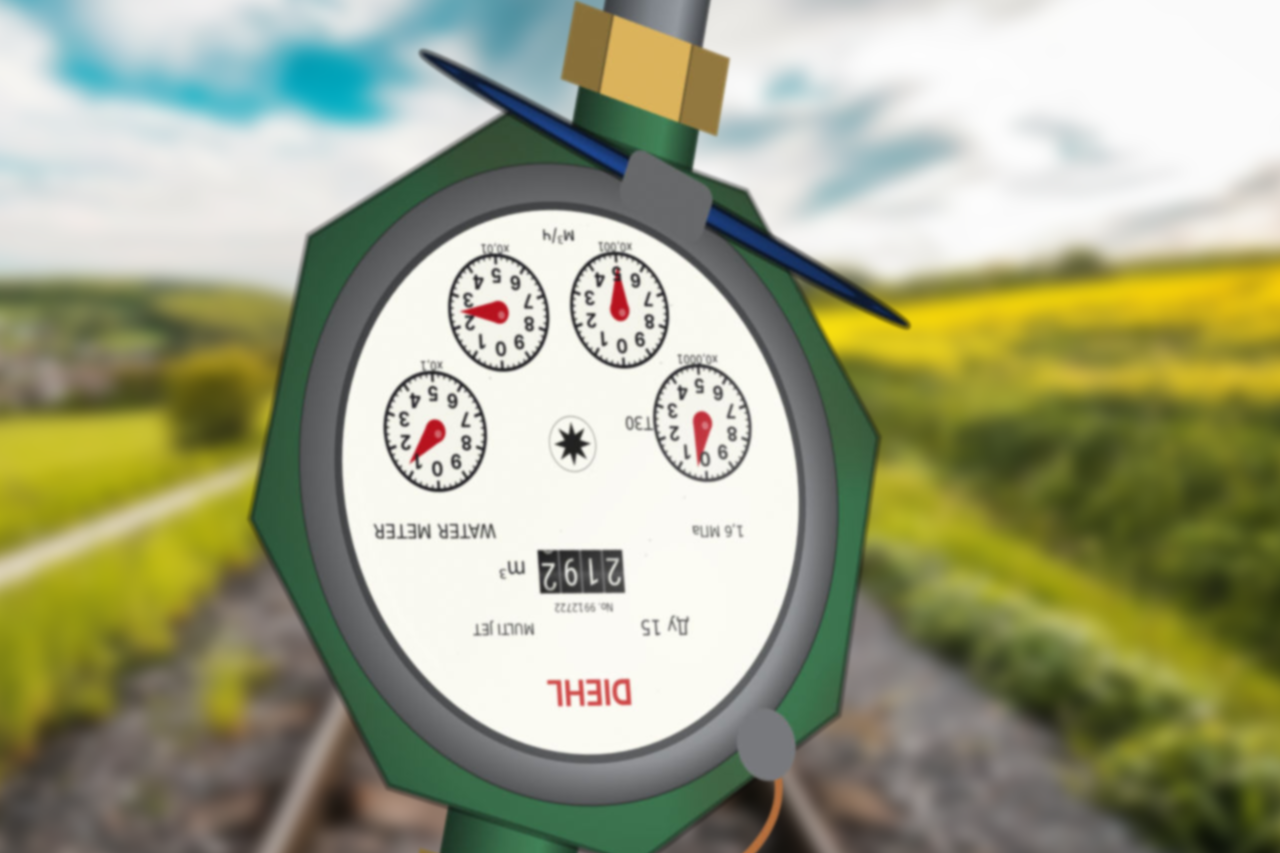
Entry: m³ 2192.1250
